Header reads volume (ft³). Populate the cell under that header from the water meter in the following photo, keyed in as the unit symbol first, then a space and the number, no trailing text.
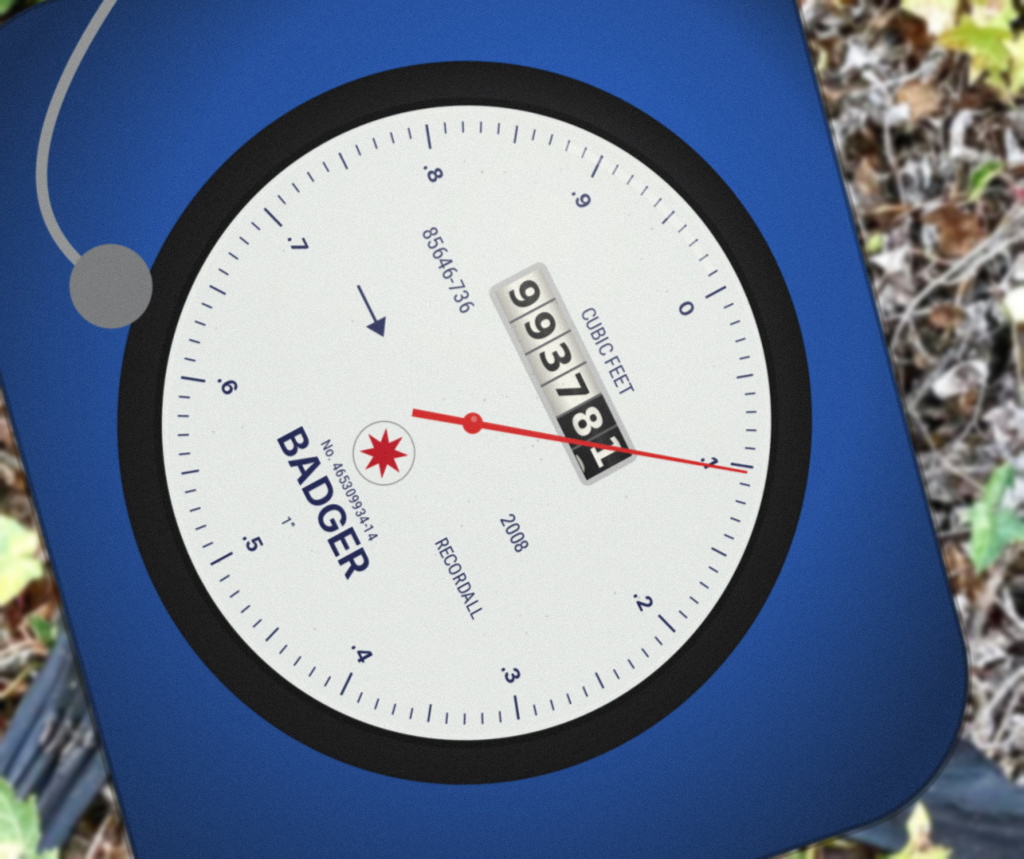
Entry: ft³ 993781.10
